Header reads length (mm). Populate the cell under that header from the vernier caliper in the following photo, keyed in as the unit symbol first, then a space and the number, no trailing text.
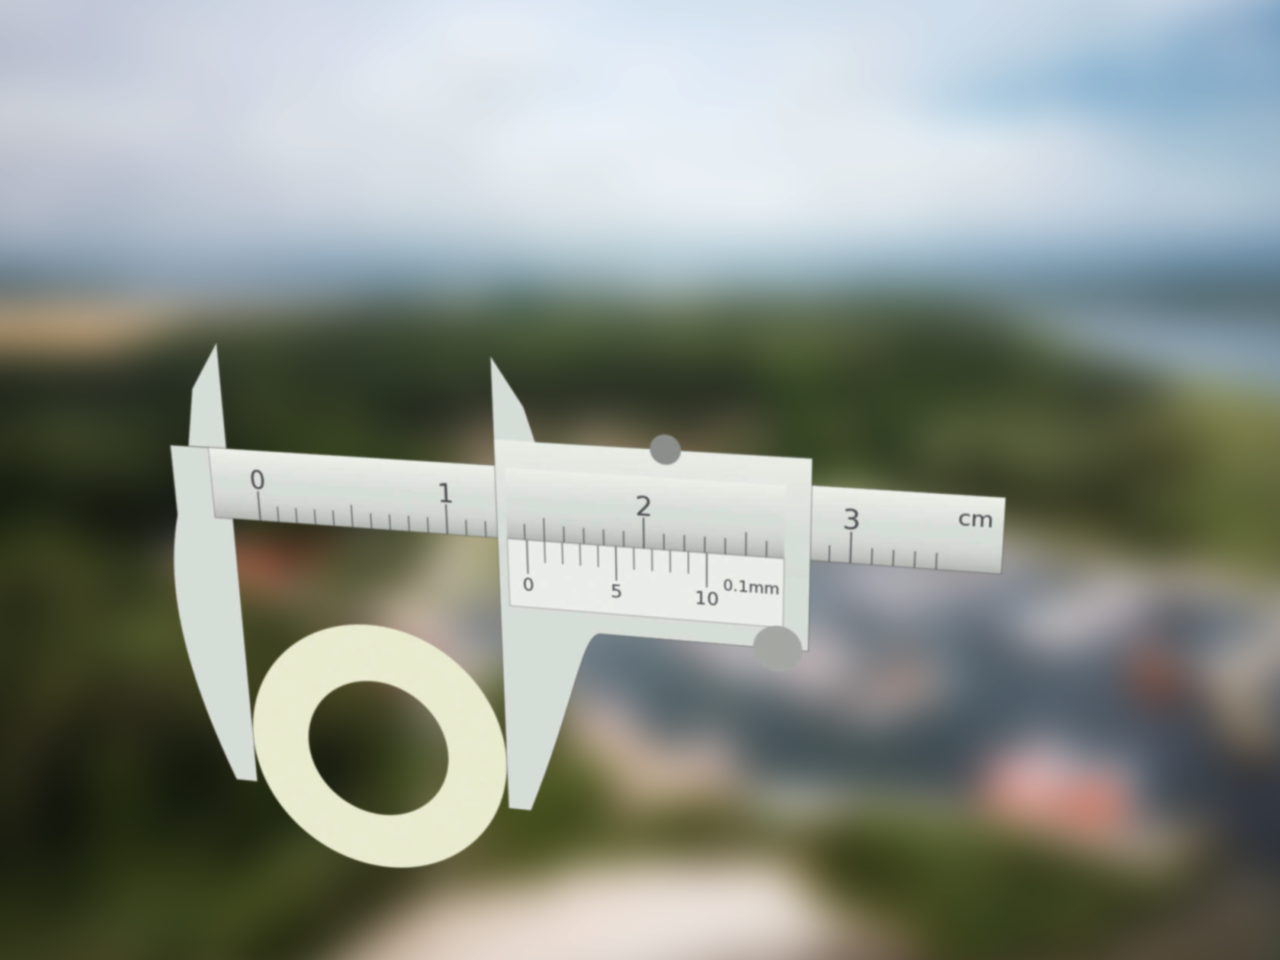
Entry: mm 14.1
